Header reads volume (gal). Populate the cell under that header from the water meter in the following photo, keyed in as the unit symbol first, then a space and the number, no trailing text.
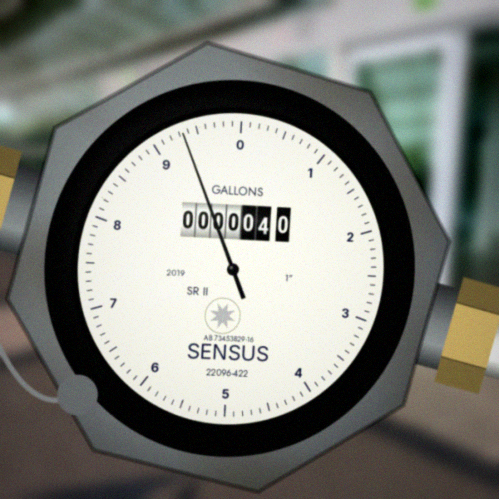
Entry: gal 39.3
